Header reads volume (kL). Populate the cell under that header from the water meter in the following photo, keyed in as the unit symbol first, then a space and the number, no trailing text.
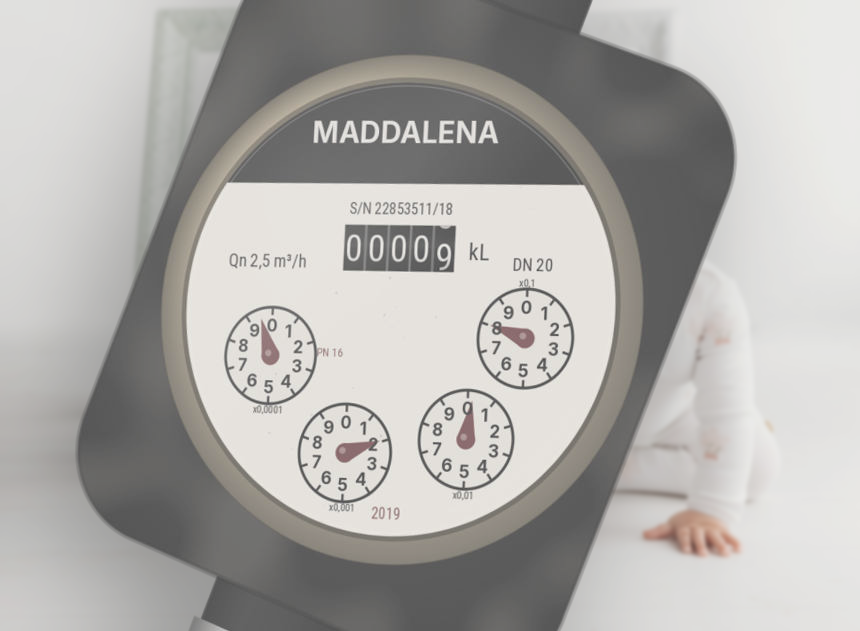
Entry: kL 8.8019
